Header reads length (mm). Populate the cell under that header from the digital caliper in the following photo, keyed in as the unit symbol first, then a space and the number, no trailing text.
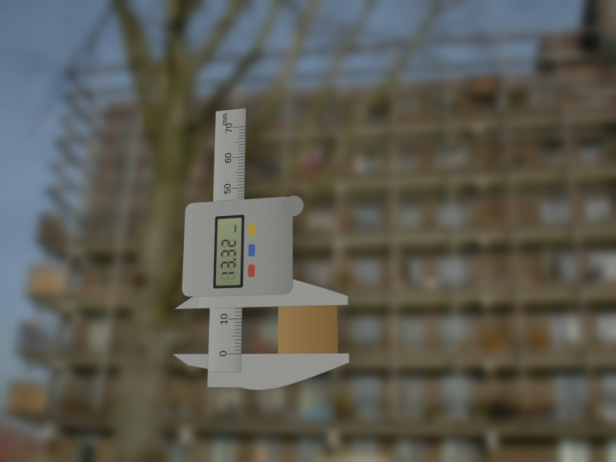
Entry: mm 13.32
